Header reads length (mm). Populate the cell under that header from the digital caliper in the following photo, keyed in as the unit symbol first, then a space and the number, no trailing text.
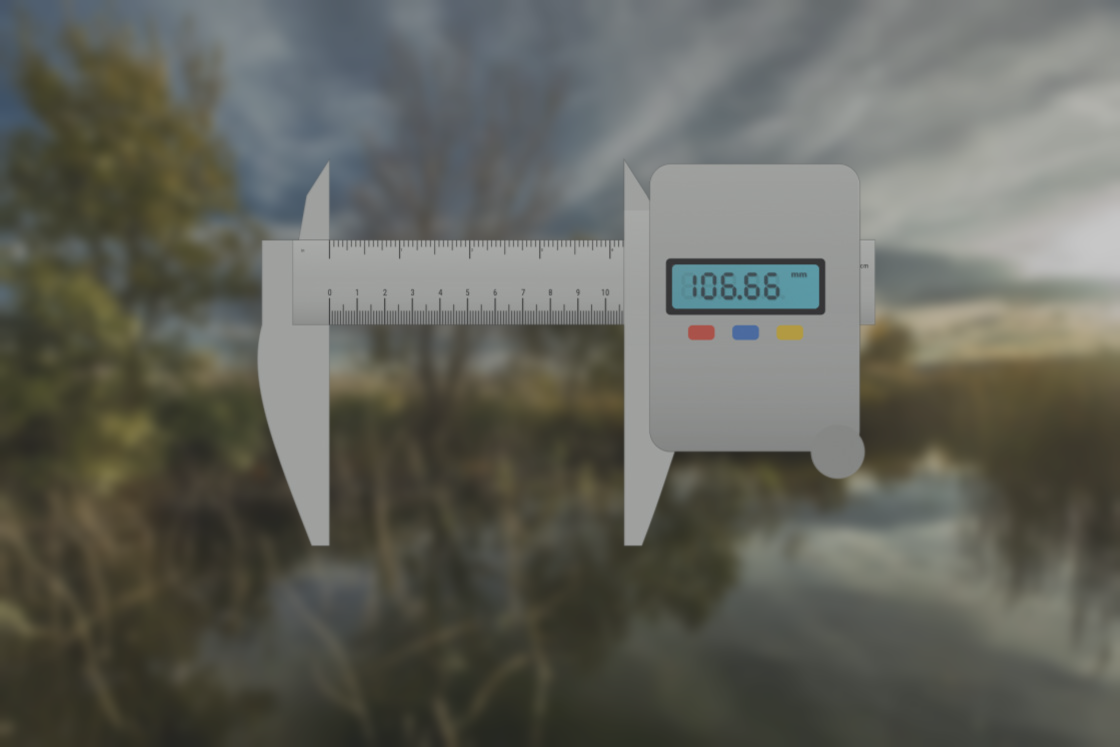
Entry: mm 106.66
